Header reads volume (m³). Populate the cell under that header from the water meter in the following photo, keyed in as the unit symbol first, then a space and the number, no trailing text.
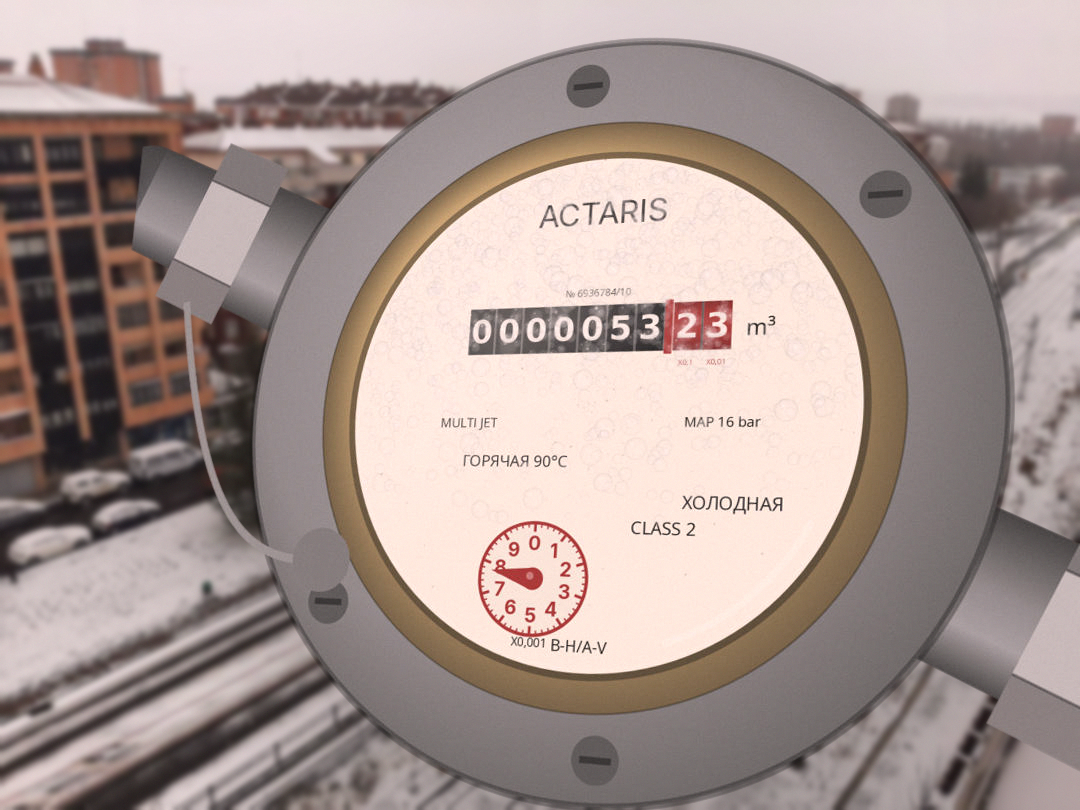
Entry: m³ 53.237
